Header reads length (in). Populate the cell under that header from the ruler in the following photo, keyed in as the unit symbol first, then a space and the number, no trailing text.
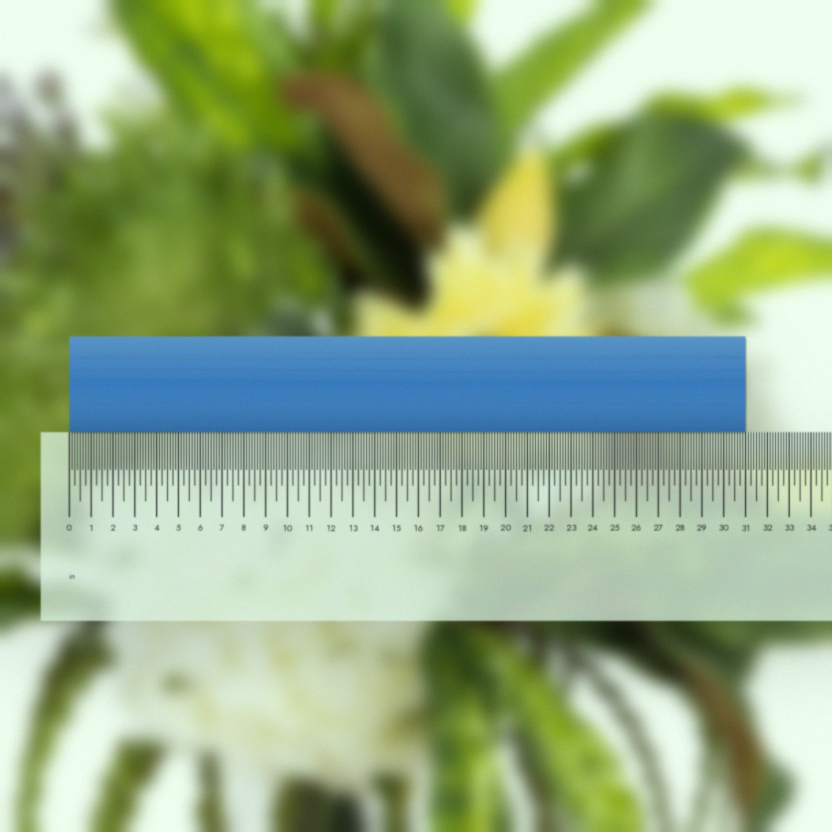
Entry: in 31
